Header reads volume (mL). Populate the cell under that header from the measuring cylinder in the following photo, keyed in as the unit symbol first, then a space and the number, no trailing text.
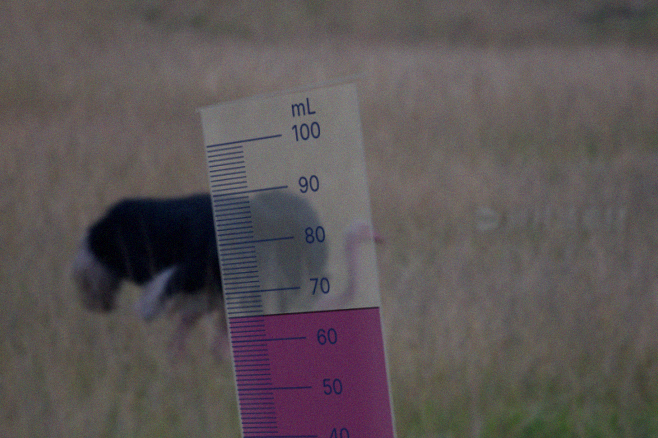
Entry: mL 65
